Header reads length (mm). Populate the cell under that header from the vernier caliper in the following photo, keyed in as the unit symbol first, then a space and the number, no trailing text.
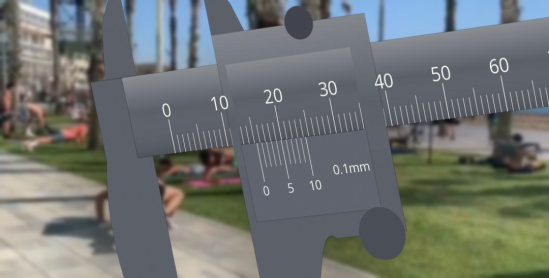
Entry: mm 15.4
